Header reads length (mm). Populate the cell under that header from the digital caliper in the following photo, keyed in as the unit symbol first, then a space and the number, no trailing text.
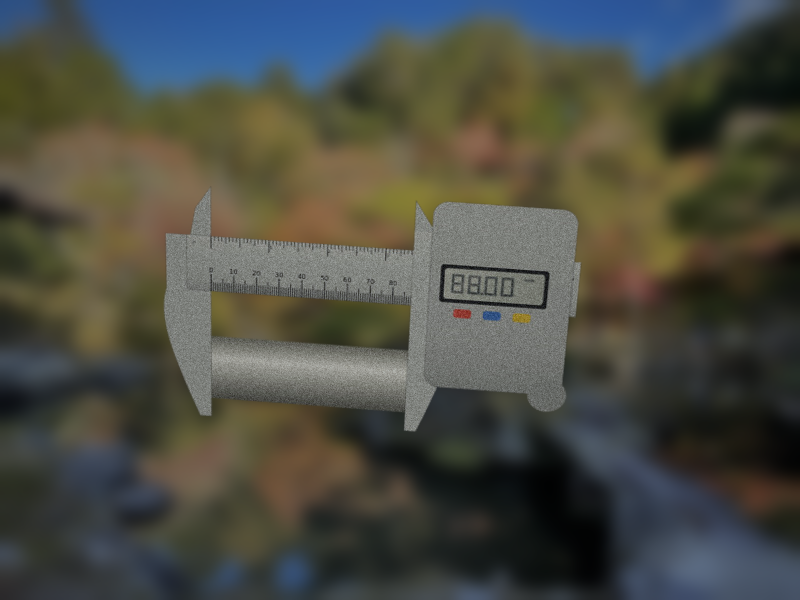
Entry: mm 88.00
